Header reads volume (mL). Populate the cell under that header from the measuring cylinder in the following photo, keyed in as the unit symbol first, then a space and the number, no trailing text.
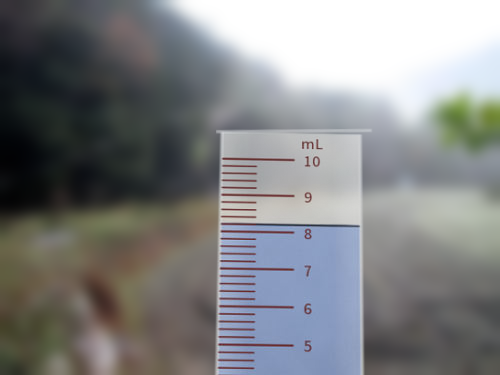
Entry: mL 8.2
